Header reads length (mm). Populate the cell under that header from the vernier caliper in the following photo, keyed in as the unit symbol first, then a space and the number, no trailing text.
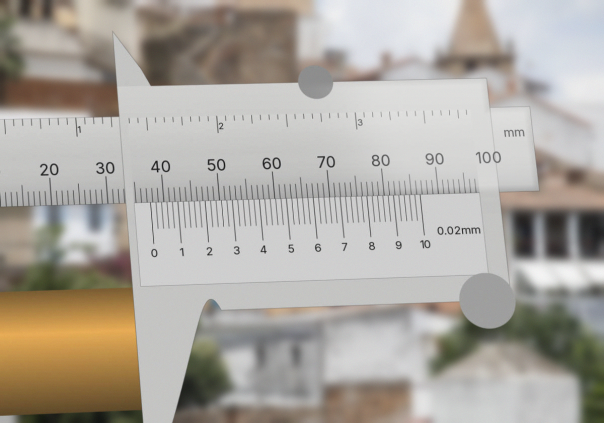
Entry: mm 37.6
